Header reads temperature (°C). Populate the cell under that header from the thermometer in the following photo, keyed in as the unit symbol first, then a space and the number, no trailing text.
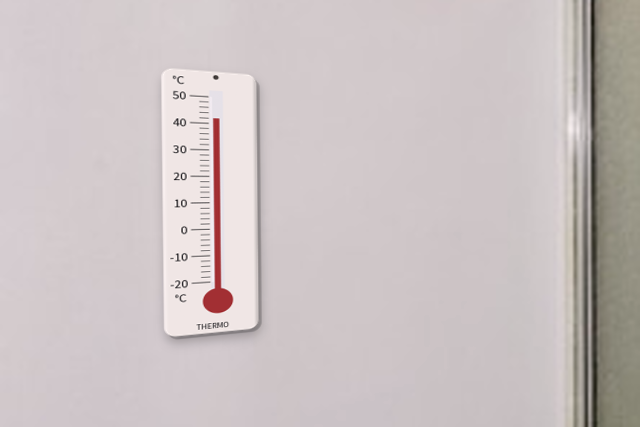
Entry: °C 42
